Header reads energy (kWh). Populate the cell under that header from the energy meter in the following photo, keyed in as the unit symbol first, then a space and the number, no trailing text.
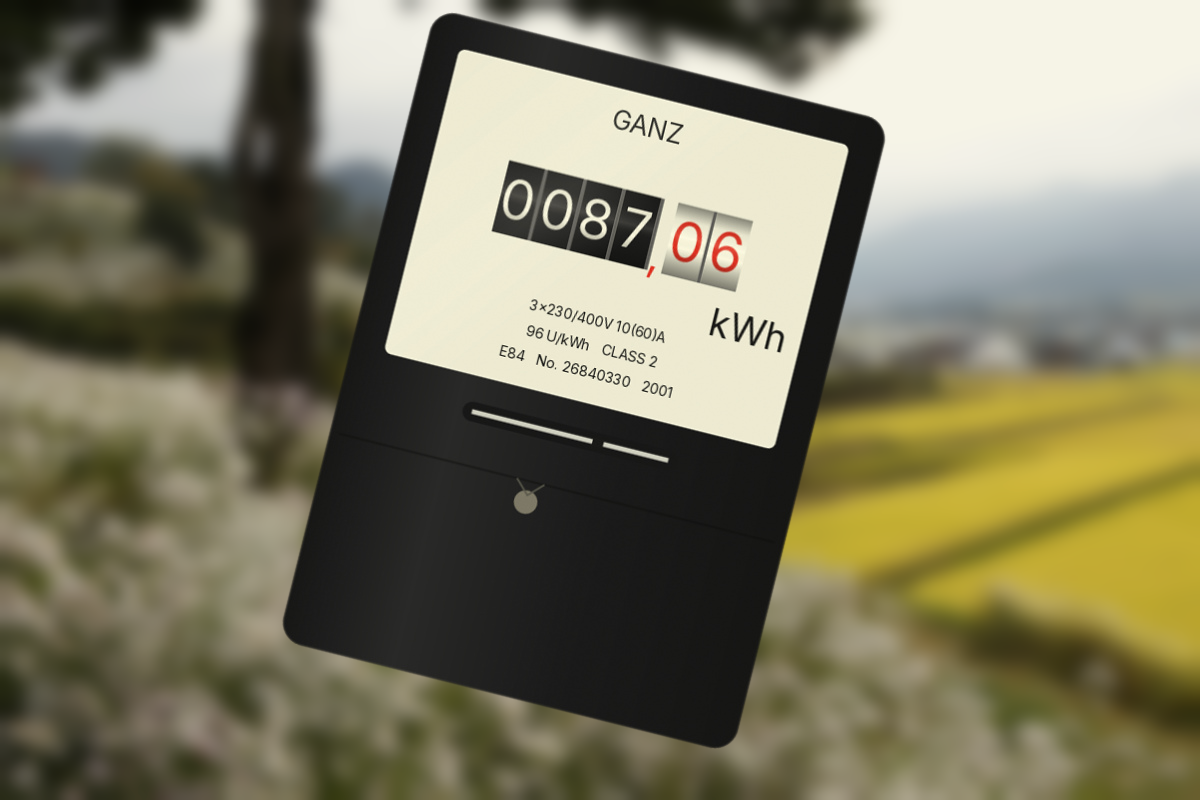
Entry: kWh 87.06
